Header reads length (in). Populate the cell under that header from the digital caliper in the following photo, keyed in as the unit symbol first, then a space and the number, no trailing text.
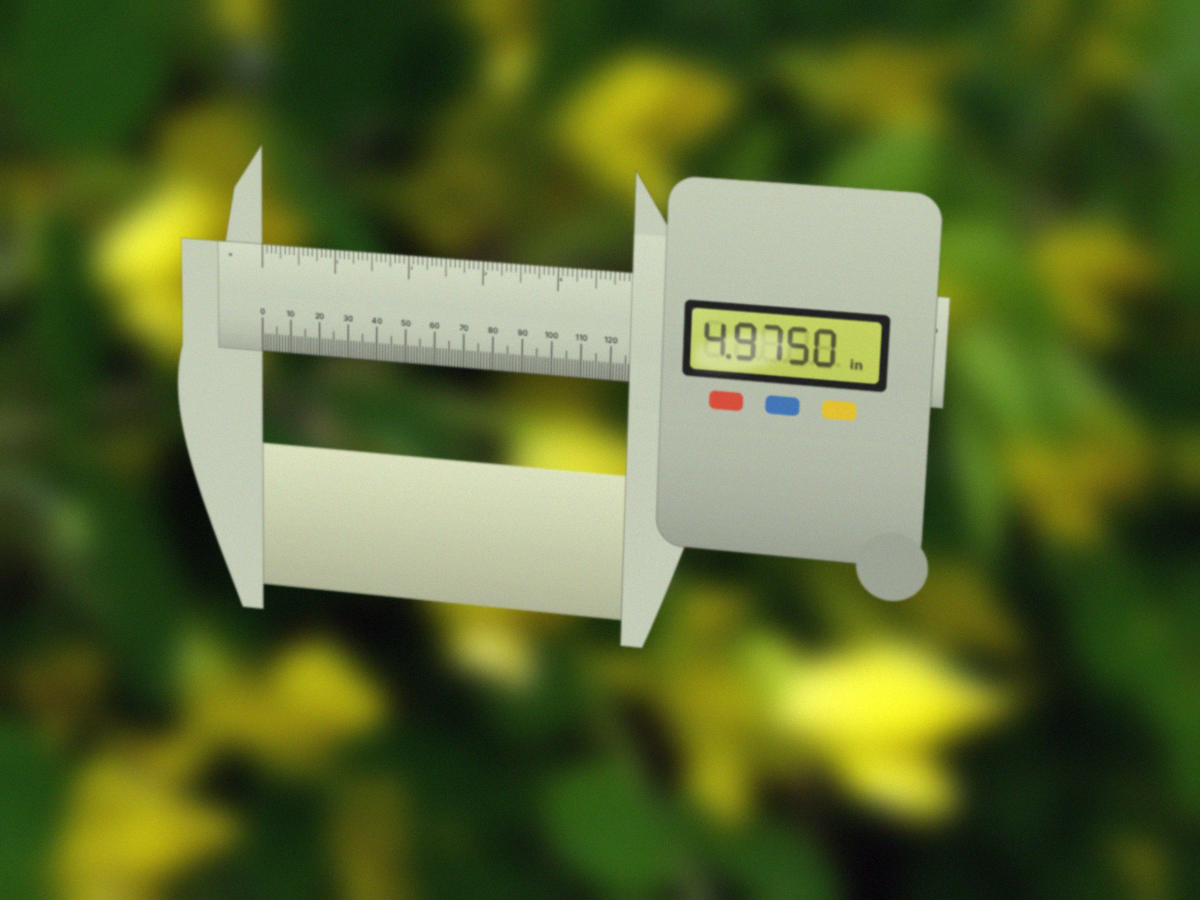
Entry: in 4.9750
